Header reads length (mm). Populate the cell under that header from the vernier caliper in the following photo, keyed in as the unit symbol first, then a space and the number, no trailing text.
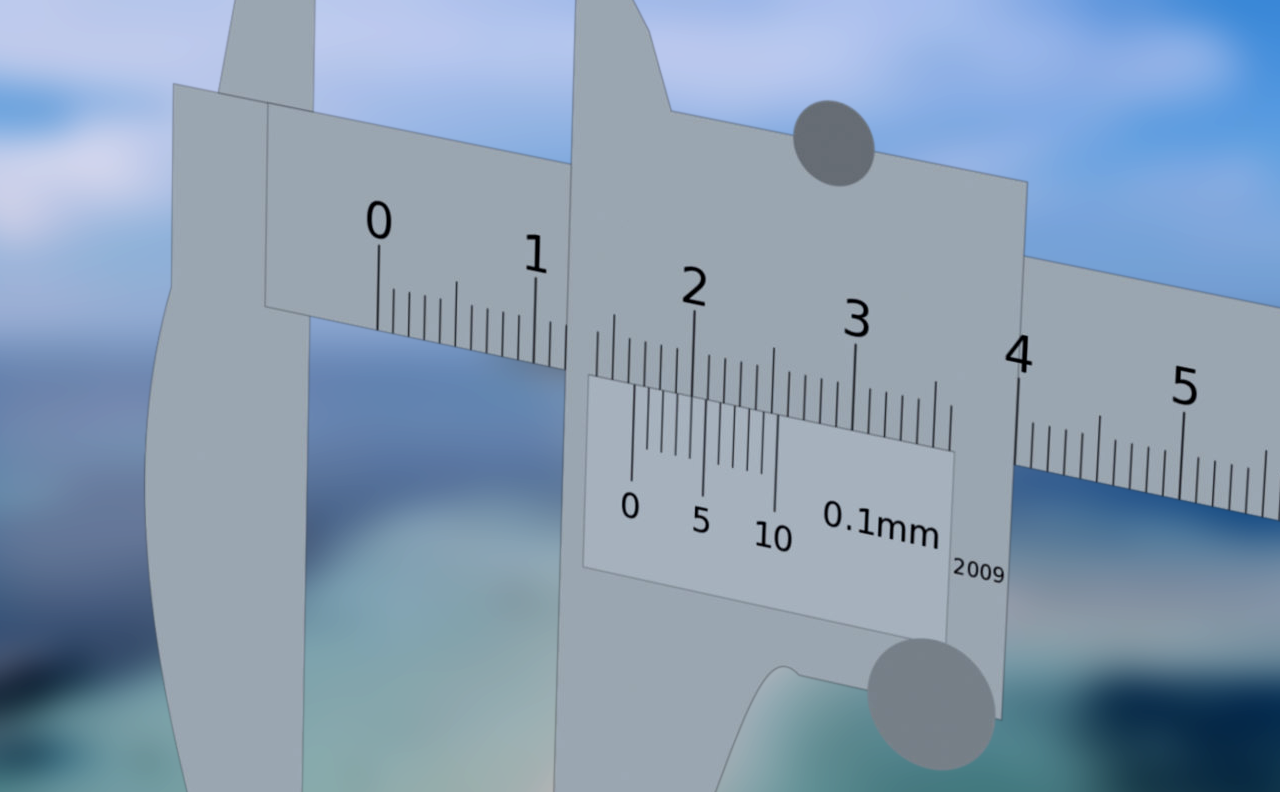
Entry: mm 16.4
